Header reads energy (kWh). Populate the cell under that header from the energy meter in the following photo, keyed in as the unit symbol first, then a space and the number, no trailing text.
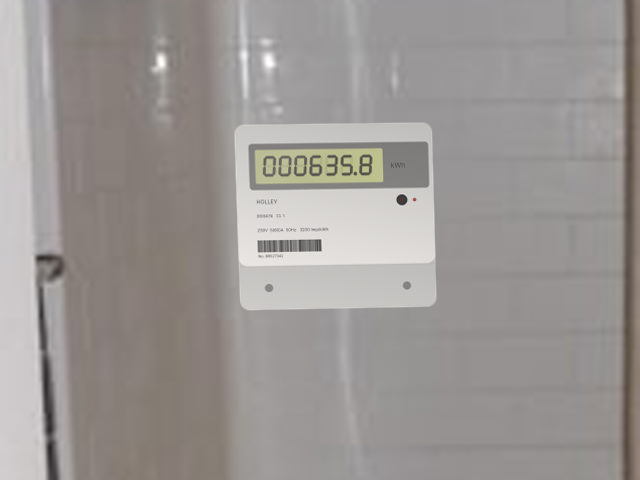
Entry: kWh 635.8
